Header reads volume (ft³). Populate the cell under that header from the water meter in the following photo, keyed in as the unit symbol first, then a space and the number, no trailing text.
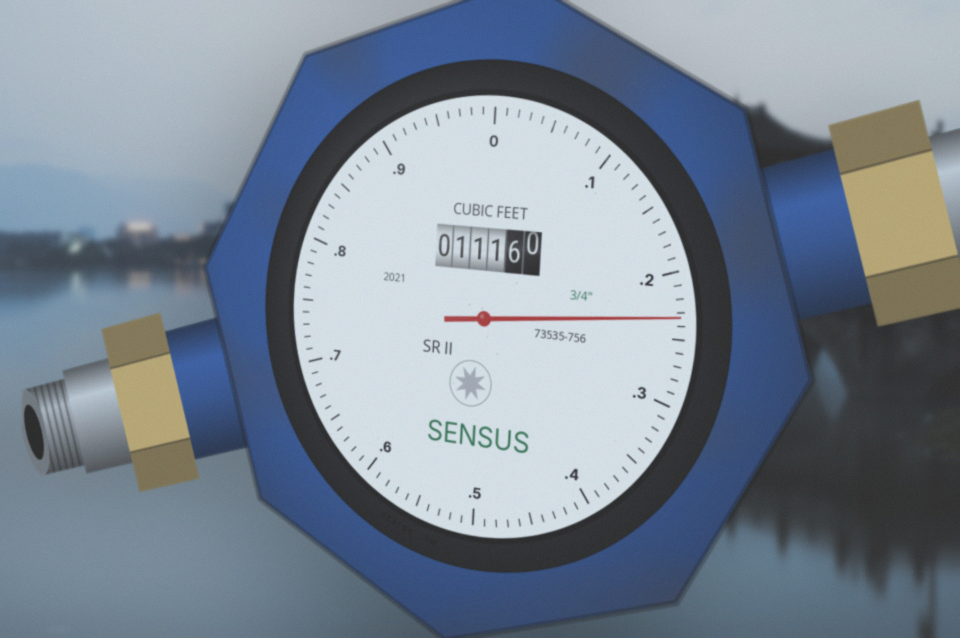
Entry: ft³ 11160.23
